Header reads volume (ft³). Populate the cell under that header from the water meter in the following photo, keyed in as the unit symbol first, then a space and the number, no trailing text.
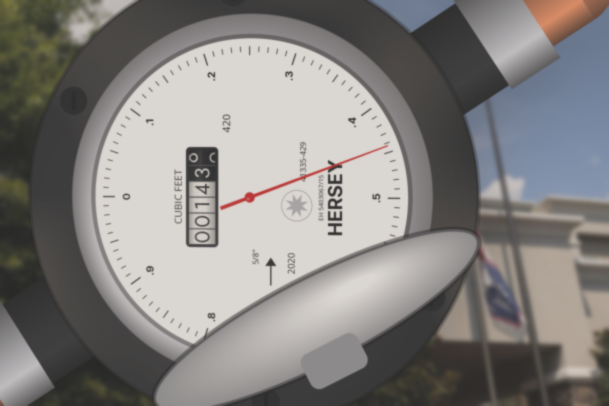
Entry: ft³ 1438.44
